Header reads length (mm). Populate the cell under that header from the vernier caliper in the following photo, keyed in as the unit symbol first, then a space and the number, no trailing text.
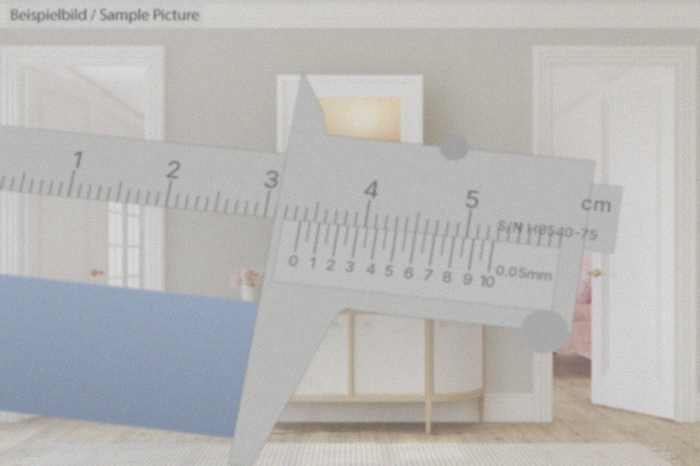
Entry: mm 33.6
